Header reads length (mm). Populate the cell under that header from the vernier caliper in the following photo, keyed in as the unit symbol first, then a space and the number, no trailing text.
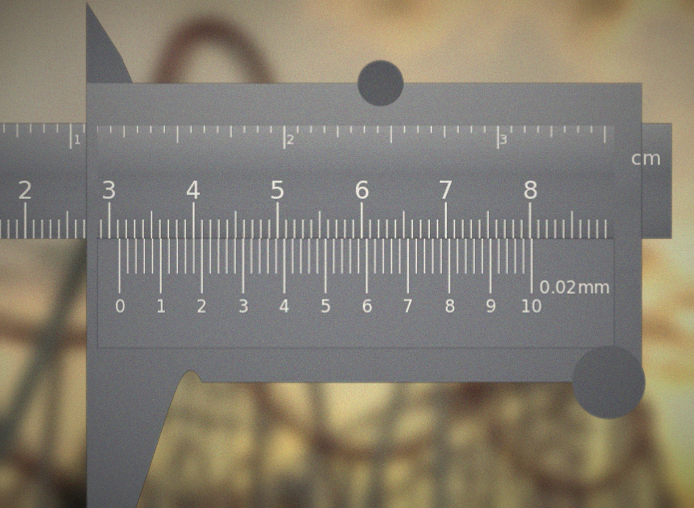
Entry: mm 31.2
